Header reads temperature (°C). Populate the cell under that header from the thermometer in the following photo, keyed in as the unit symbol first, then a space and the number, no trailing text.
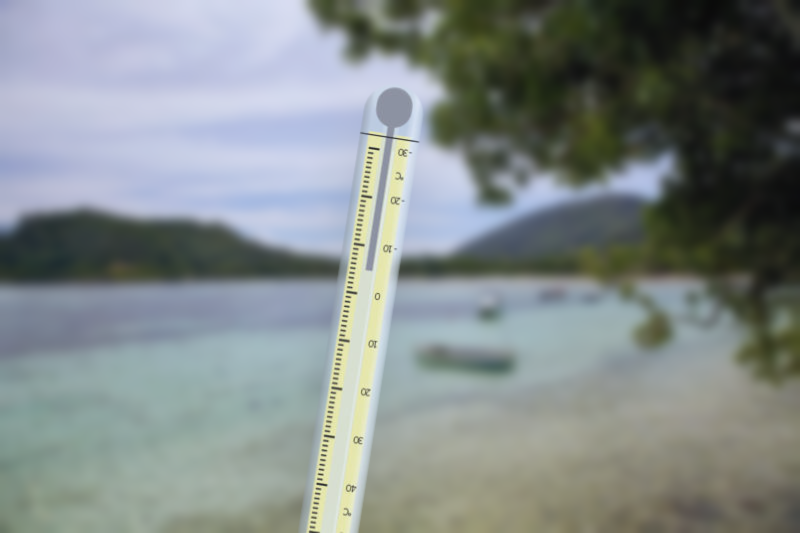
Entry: °C -5
